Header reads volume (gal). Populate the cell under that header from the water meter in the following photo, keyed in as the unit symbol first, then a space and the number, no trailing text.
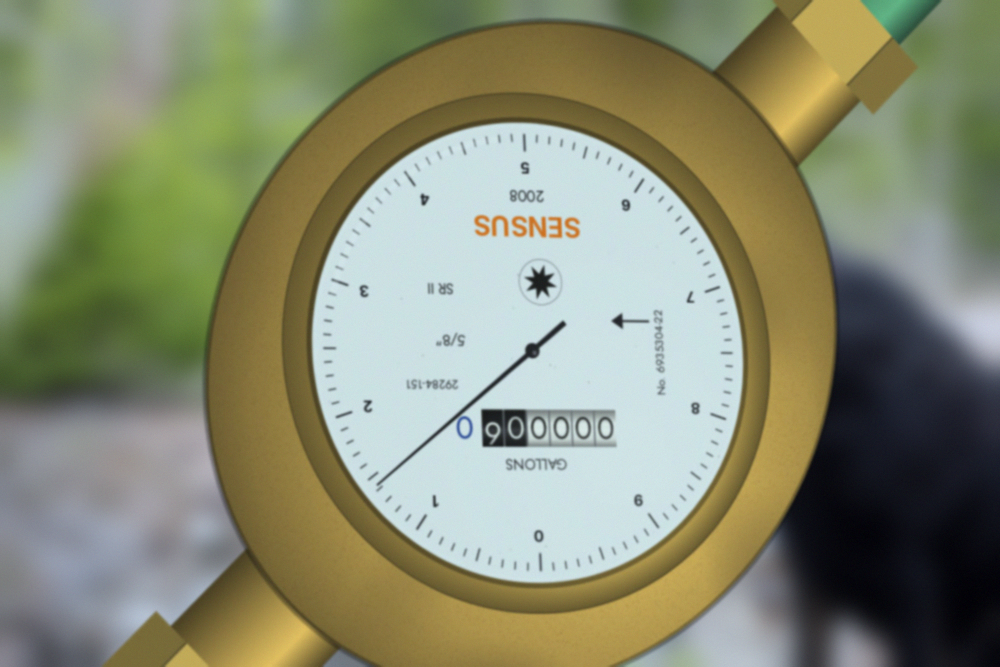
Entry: gal 61.4
